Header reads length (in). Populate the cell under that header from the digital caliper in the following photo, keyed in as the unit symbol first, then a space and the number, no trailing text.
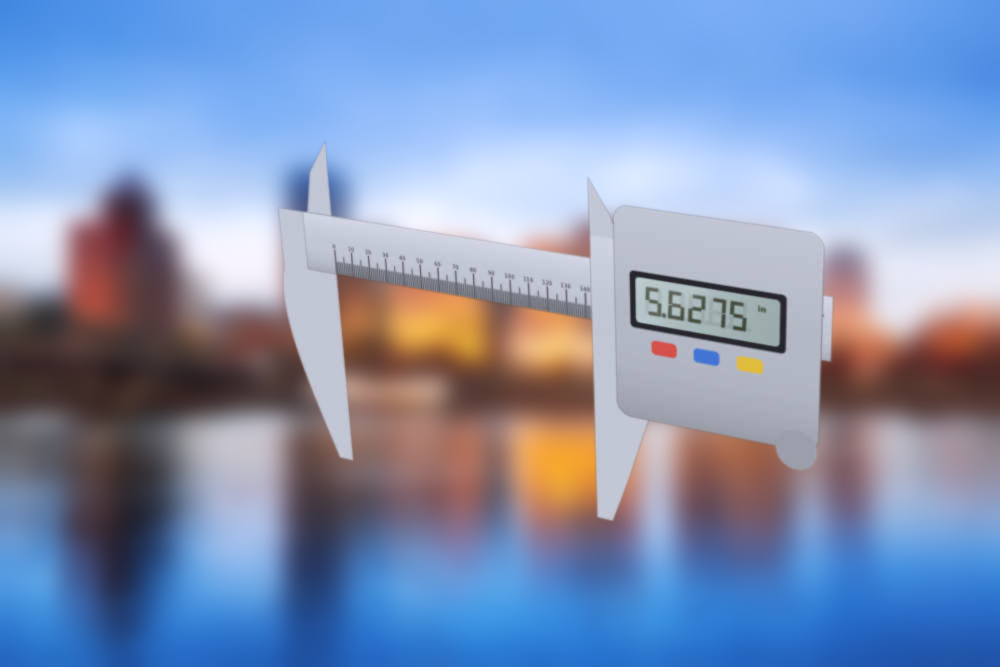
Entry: in 5.6275
